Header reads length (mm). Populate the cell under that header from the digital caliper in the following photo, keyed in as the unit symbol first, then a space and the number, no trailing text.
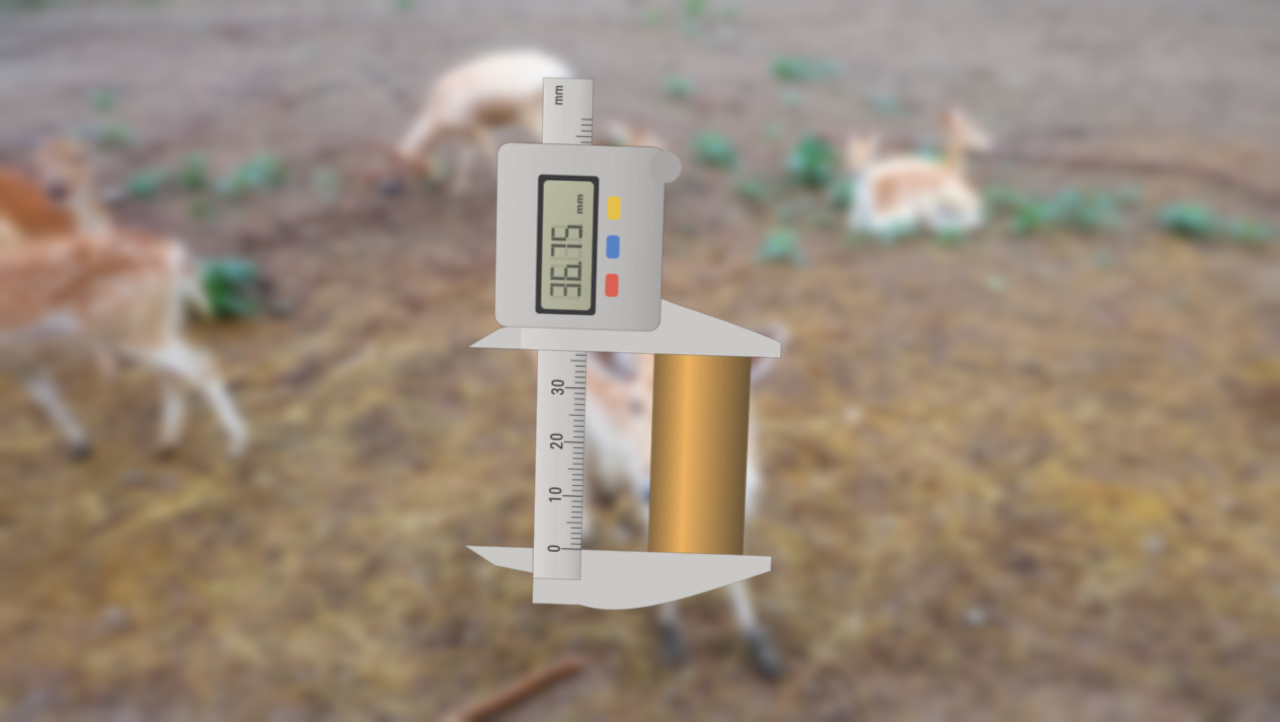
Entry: mm 36.75
